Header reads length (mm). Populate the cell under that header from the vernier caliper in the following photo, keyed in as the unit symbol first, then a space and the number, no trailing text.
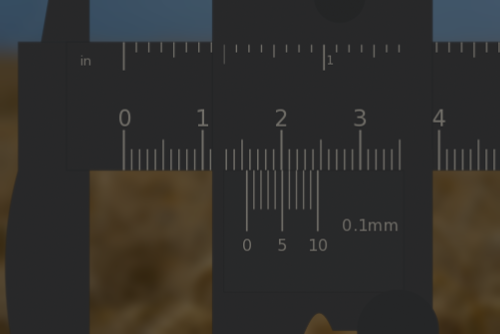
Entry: mm 15.6
